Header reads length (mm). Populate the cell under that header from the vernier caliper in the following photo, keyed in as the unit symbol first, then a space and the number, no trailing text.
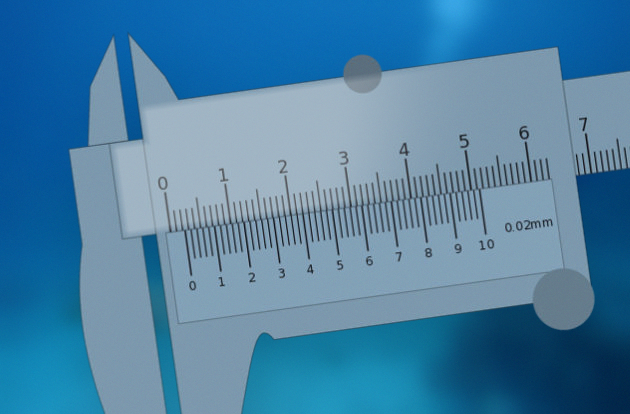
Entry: mm 2.4
